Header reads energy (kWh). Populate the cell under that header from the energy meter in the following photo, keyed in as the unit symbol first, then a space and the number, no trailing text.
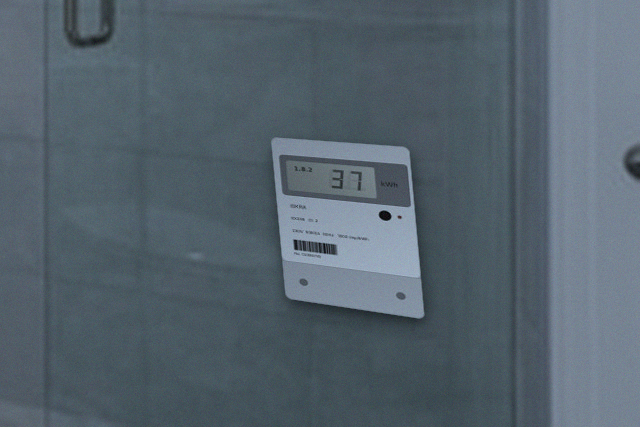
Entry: kWh 37
